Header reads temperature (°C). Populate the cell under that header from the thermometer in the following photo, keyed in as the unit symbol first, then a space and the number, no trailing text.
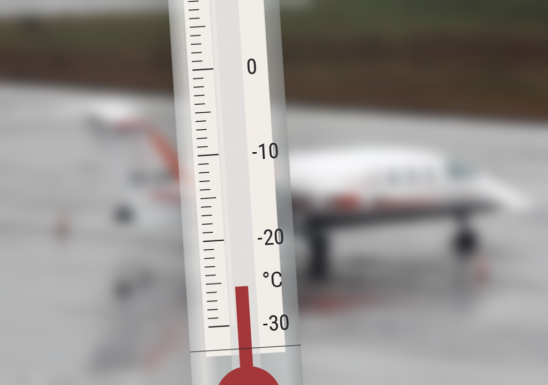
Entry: °C -25.5
